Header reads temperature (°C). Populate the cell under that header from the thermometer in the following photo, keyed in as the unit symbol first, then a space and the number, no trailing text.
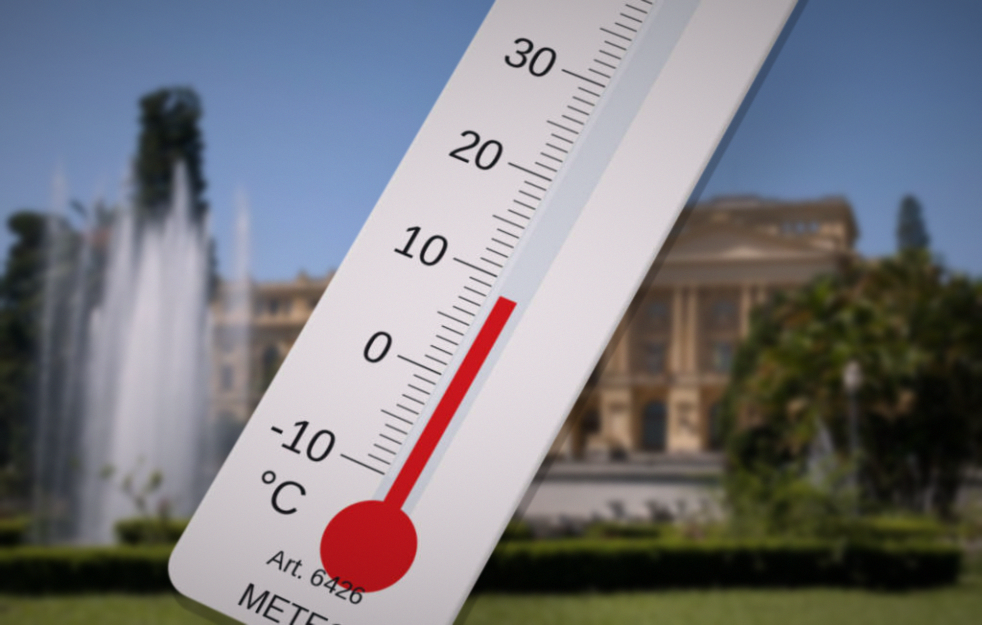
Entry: °C 8.5
